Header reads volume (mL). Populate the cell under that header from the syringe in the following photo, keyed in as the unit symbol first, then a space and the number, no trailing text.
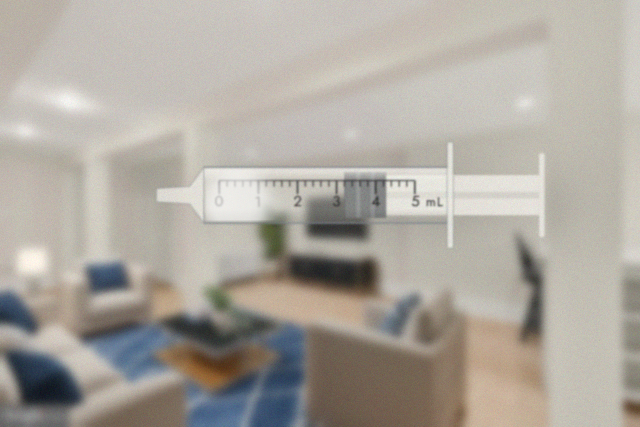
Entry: mL 3.2
